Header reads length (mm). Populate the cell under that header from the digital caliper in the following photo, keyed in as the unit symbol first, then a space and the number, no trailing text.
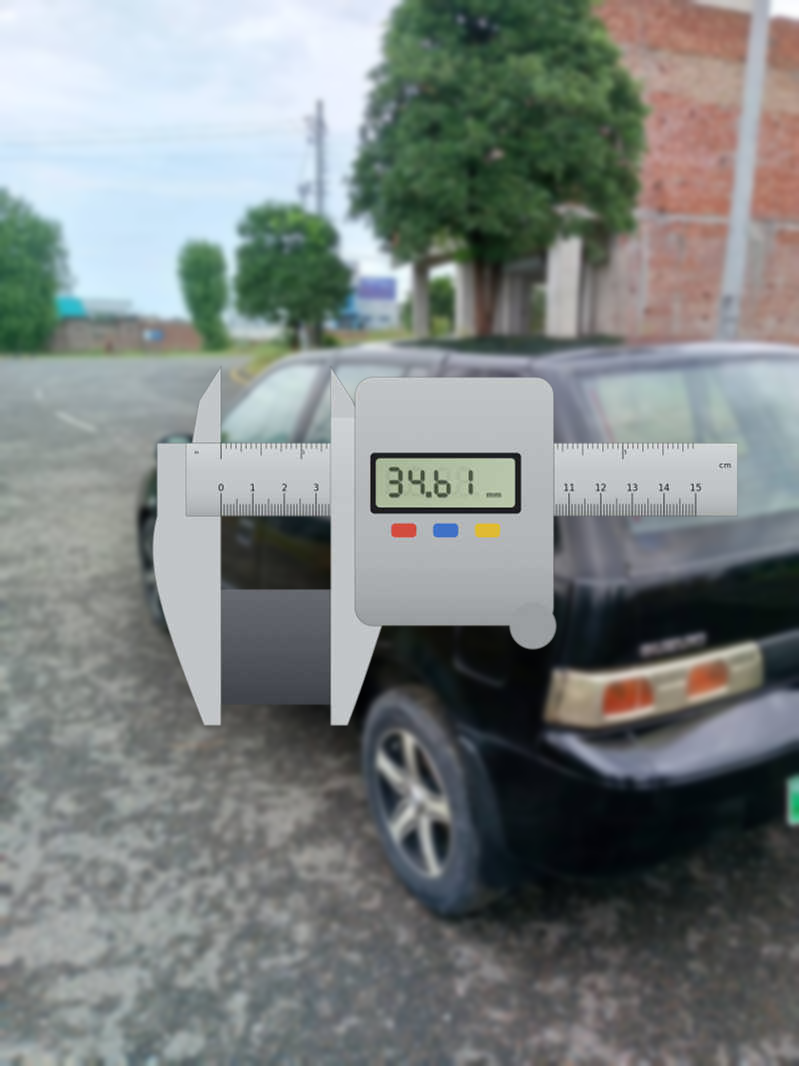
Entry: mm 34.61
